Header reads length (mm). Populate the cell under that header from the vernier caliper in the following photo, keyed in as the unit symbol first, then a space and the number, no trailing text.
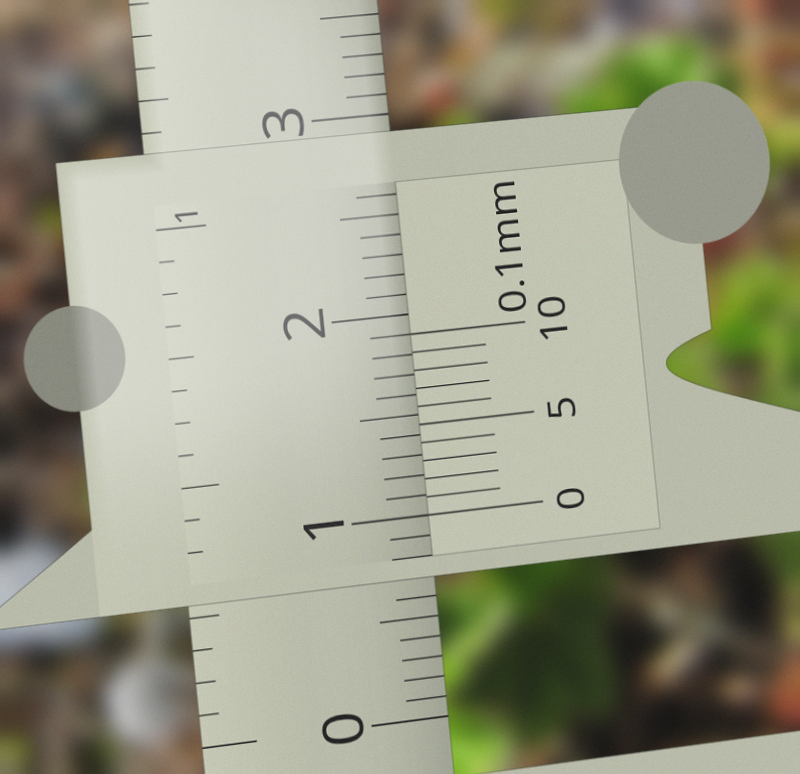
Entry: mm 10.0
